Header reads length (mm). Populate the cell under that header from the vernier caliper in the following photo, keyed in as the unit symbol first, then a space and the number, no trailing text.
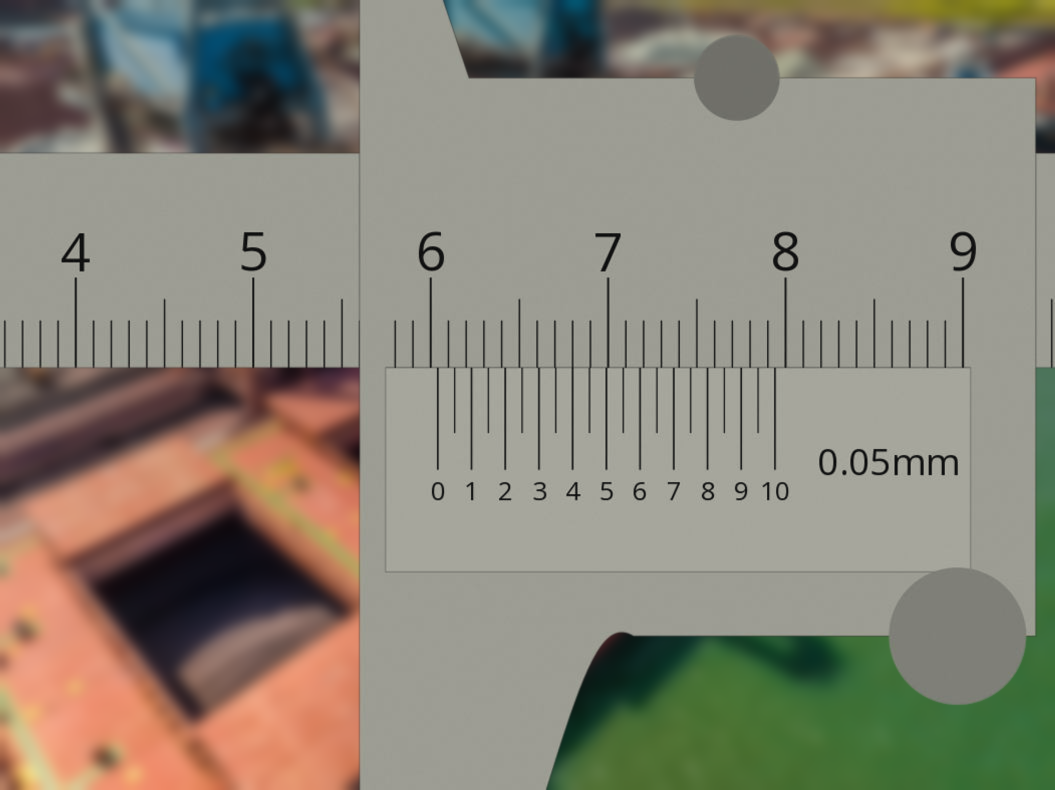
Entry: mm 60.4
